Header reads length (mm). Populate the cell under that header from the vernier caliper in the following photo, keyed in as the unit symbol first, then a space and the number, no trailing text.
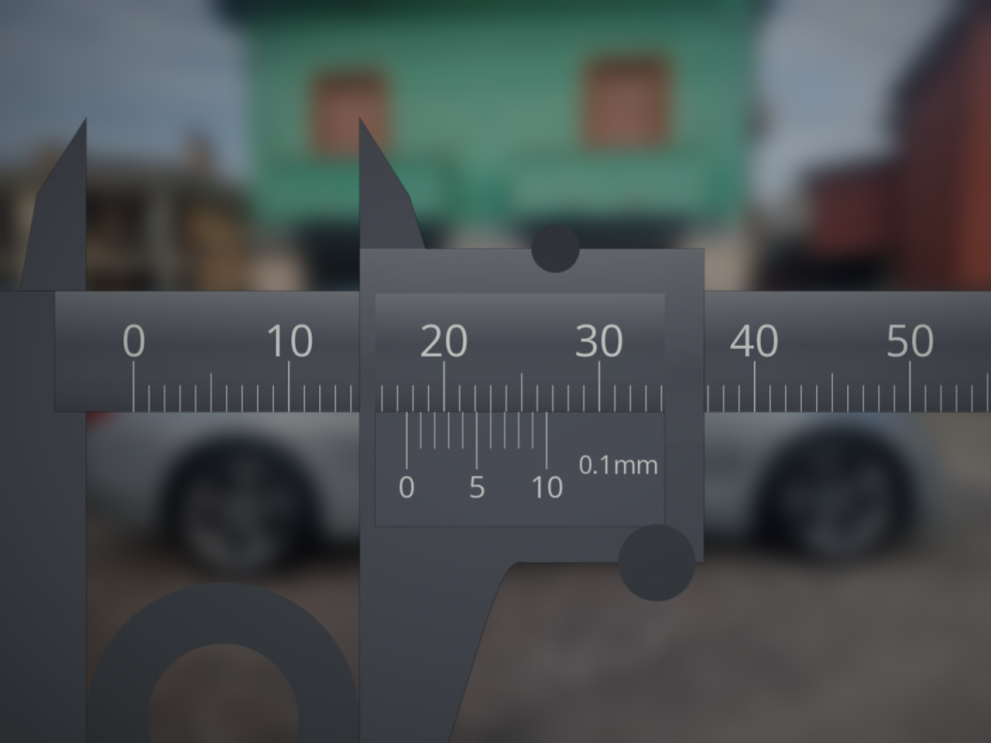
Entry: mm 17.6
